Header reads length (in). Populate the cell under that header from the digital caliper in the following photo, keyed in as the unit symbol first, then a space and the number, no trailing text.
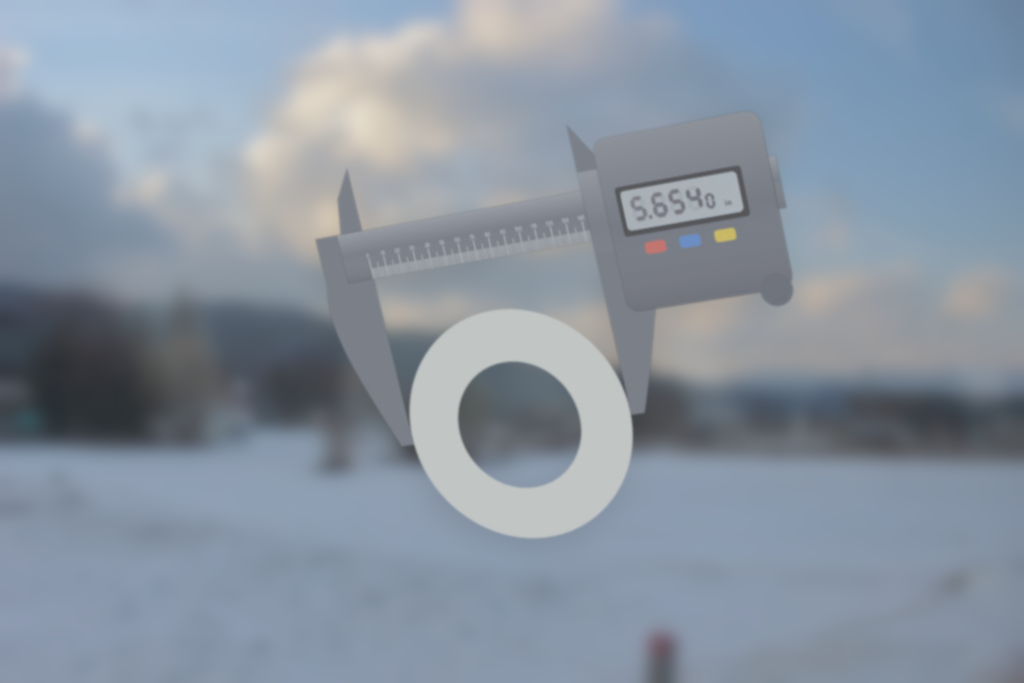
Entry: in 5.6540
